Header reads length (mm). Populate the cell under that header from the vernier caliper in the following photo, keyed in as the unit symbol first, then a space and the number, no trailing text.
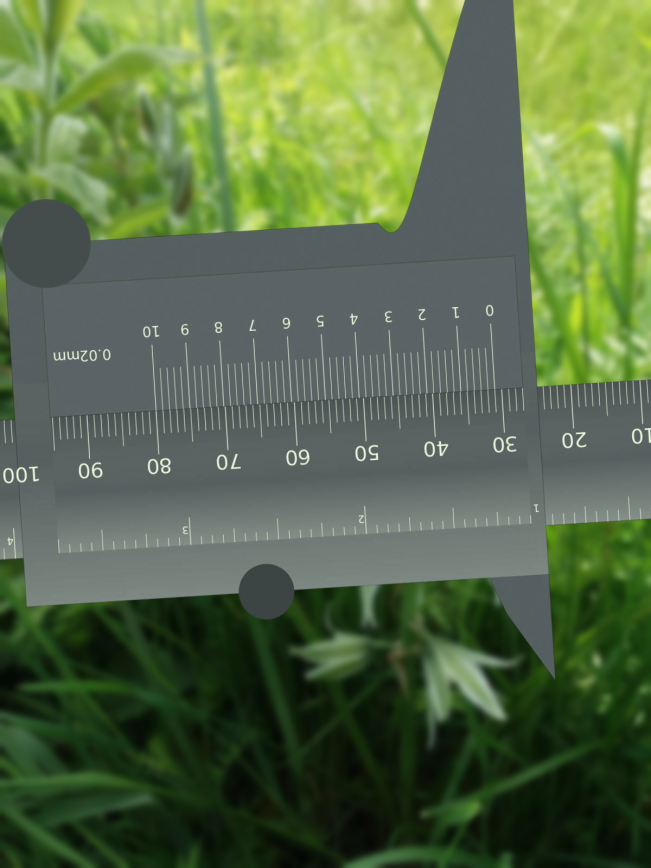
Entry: mm 31.0
